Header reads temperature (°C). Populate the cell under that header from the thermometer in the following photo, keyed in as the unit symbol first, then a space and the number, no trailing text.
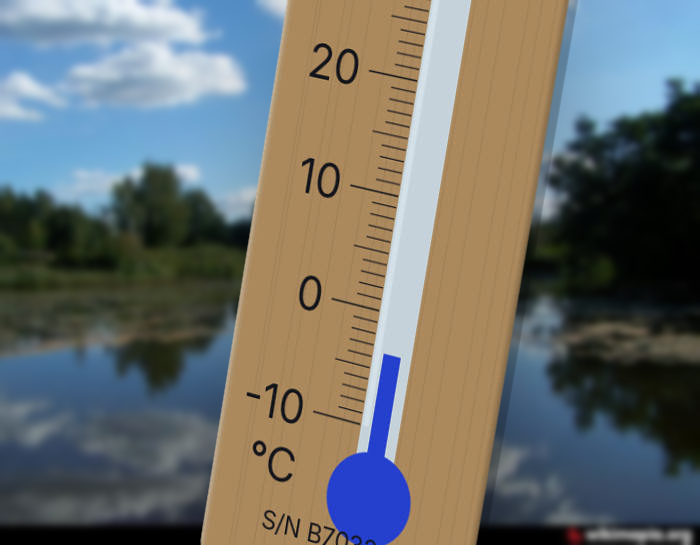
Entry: °C -3.5
